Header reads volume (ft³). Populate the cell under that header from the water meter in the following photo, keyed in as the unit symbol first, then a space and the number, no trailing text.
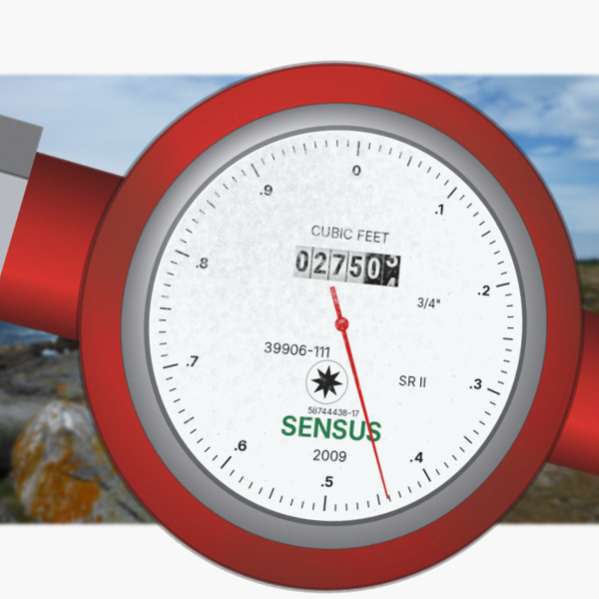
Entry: ft³ 27503.44
